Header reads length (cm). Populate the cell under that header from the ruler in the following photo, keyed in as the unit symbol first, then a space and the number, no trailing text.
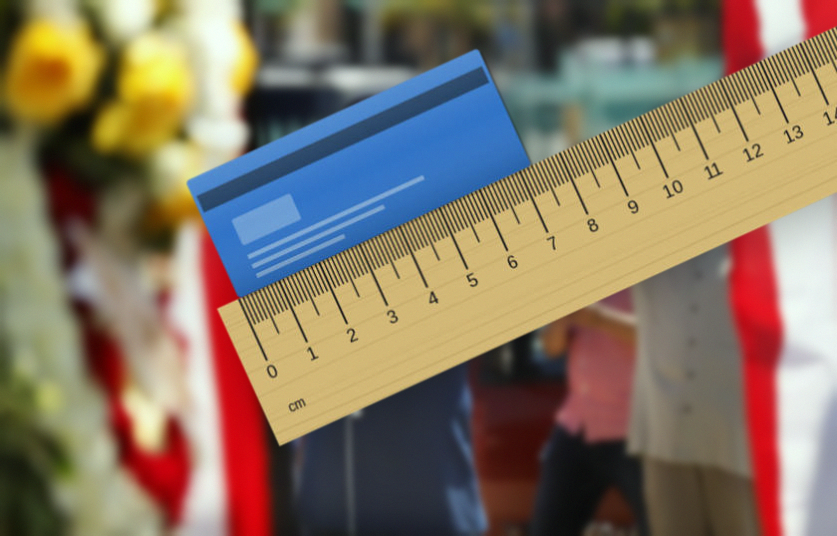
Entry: cm 7.3
